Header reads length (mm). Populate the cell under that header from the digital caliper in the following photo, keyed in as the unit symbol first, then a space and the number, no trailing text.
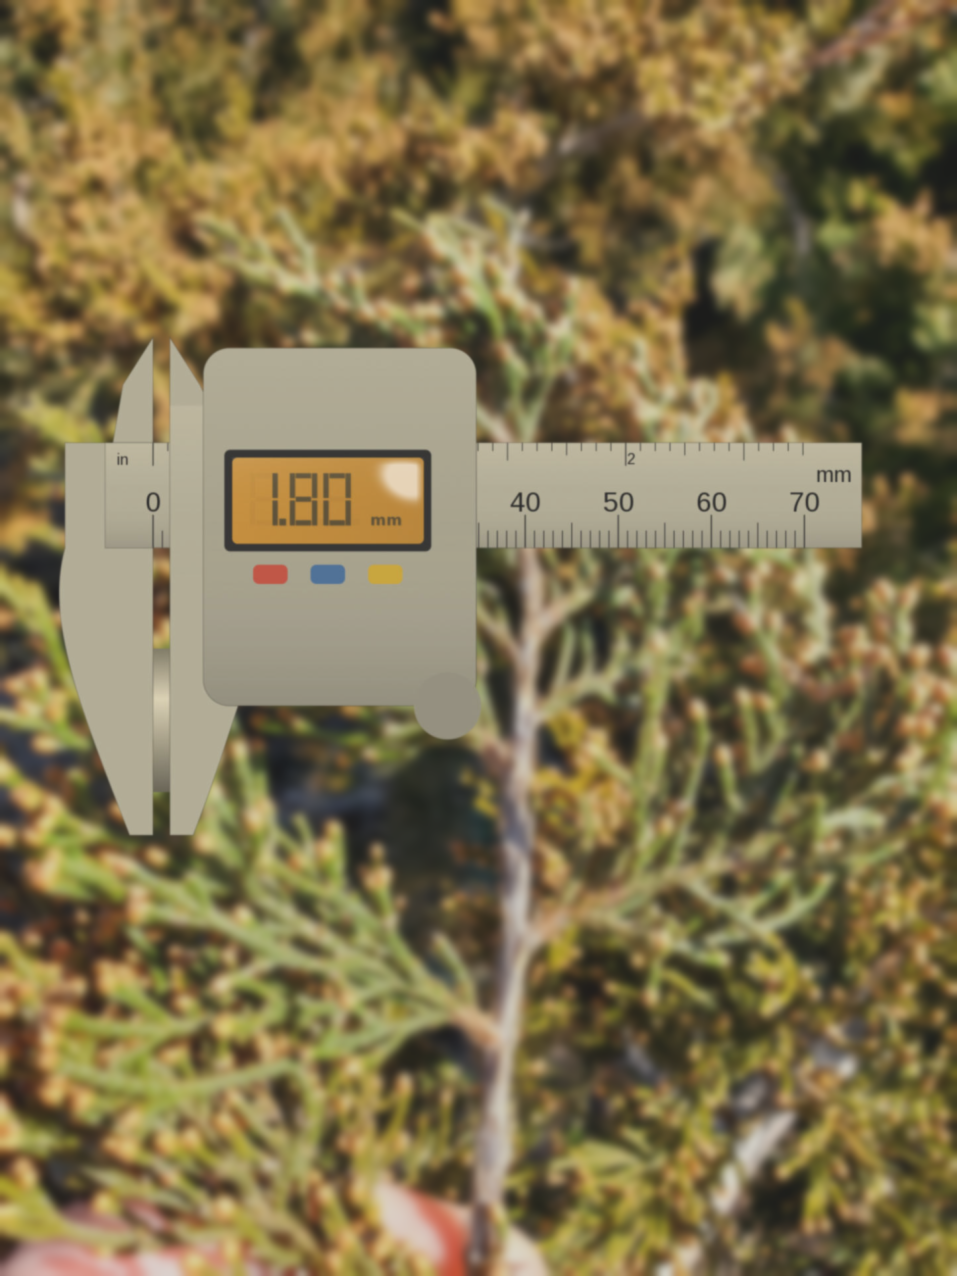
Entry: mm 1.80
